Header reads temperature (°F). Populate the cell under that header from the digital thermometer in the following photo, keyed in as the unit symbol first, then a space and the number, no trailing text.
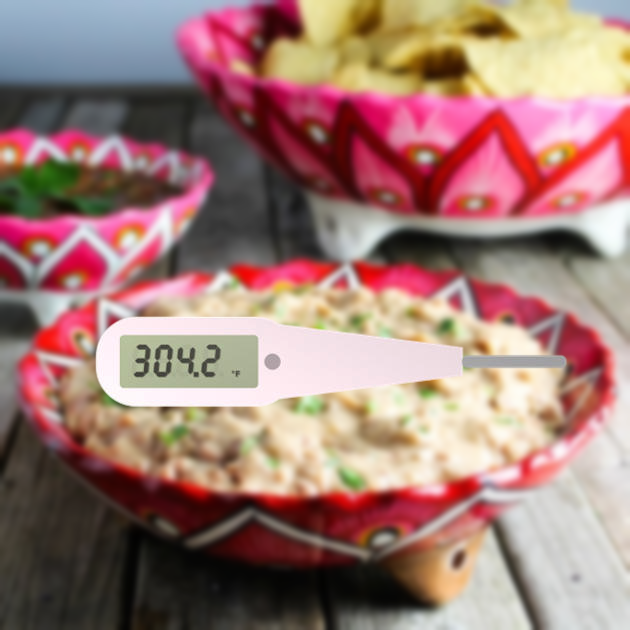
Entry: °F 304.2
